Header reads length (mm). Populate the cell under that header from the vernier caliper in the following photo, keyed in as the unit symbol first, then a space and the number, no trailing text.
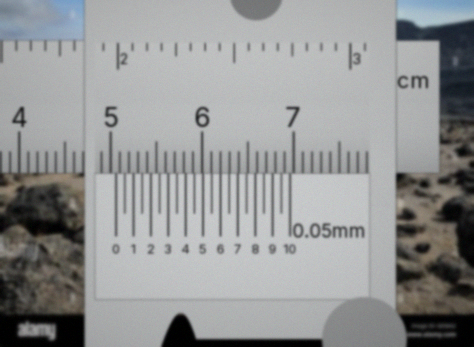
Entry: mm 50.6
